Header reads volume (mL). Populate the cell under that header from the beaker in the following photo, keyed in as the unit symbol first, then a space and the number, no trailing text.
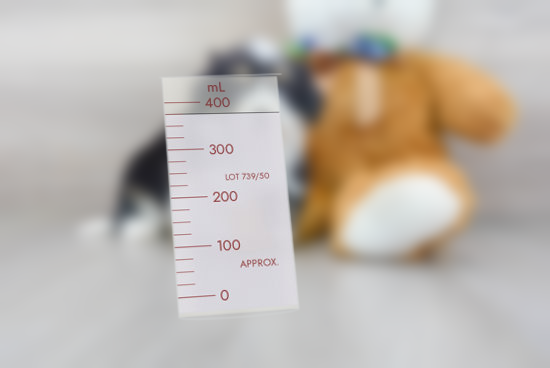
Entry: mL 375
